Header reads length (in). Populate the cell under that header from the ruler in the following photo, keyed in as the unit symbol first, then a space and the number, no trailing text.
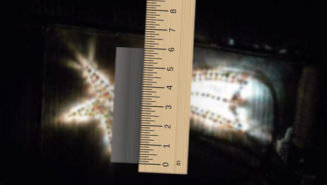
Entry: in 6
